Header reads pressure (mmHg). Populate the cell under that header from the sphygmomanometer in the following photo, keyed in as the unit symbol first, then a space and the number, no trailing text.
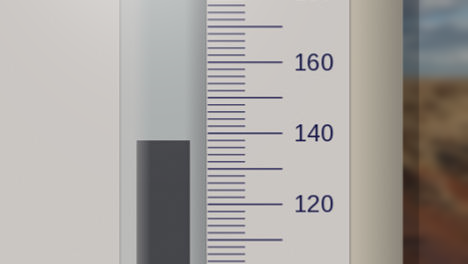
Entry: mmHg 138
